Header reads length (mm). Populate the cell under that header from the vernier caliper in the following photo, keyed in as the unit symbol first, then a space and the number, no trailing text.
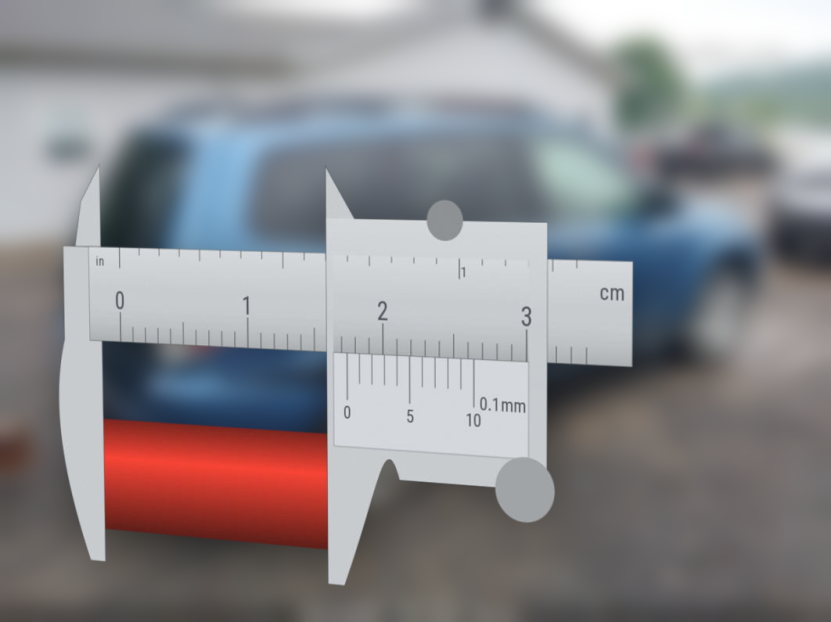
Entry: mm 17.4
